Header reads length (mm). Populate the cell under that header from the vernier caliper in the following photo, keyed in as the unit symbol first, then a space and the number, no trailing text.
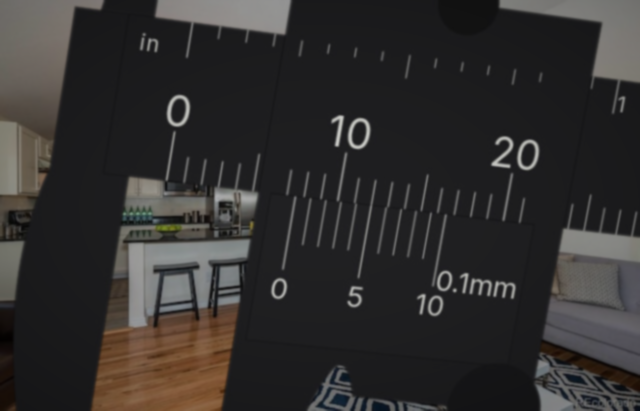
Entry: mm 7.5
